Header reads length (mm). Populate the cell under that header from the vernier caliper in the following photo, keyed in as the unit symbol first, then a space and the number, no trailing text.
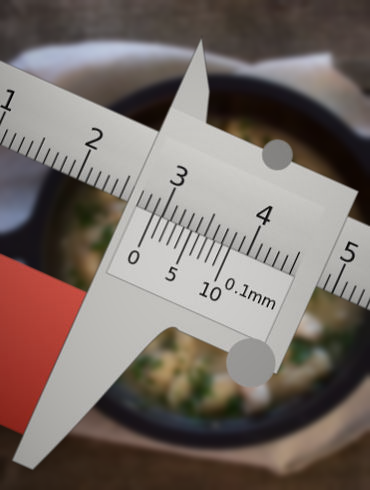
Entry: mm 29.0
